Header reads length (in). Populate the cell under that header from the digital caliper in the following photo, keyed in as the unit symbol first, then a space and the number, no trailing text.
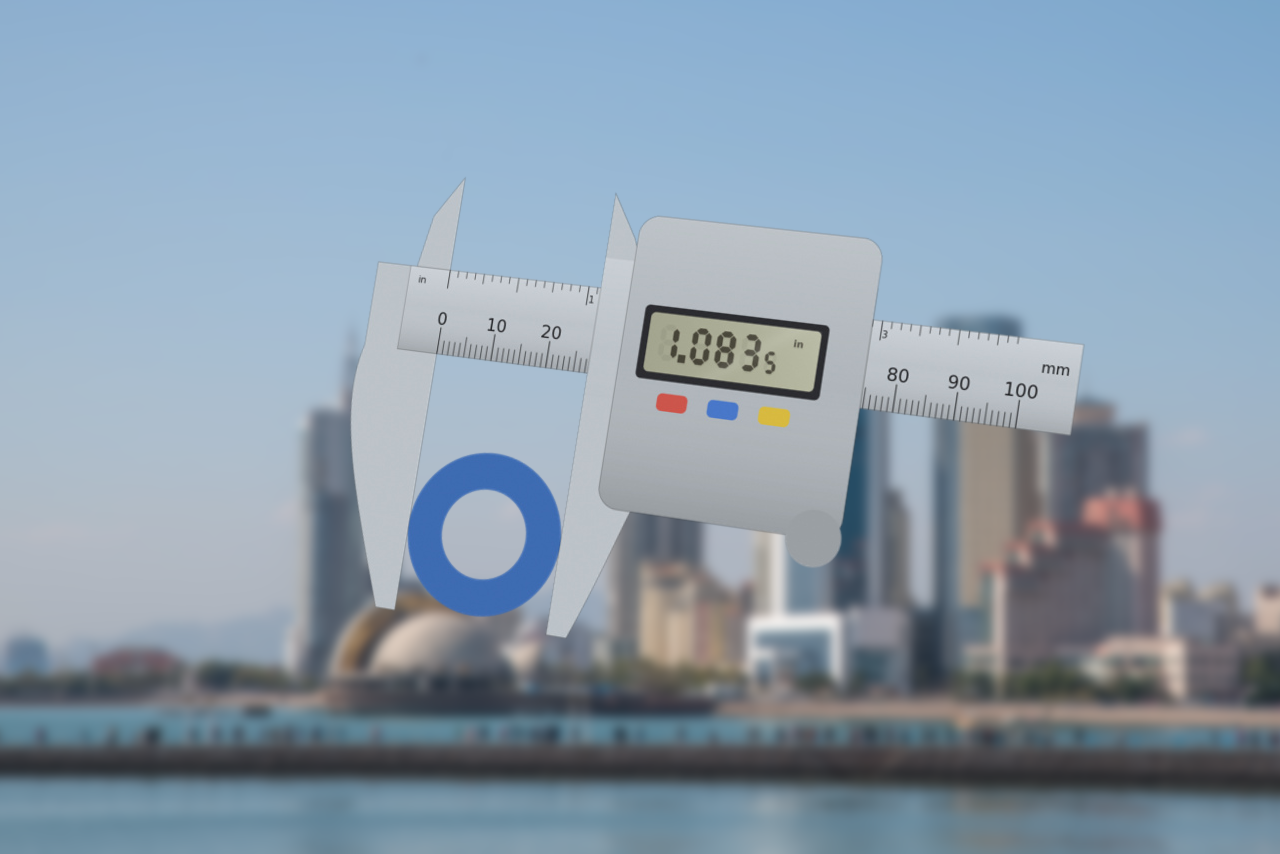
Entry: in 1.0835
